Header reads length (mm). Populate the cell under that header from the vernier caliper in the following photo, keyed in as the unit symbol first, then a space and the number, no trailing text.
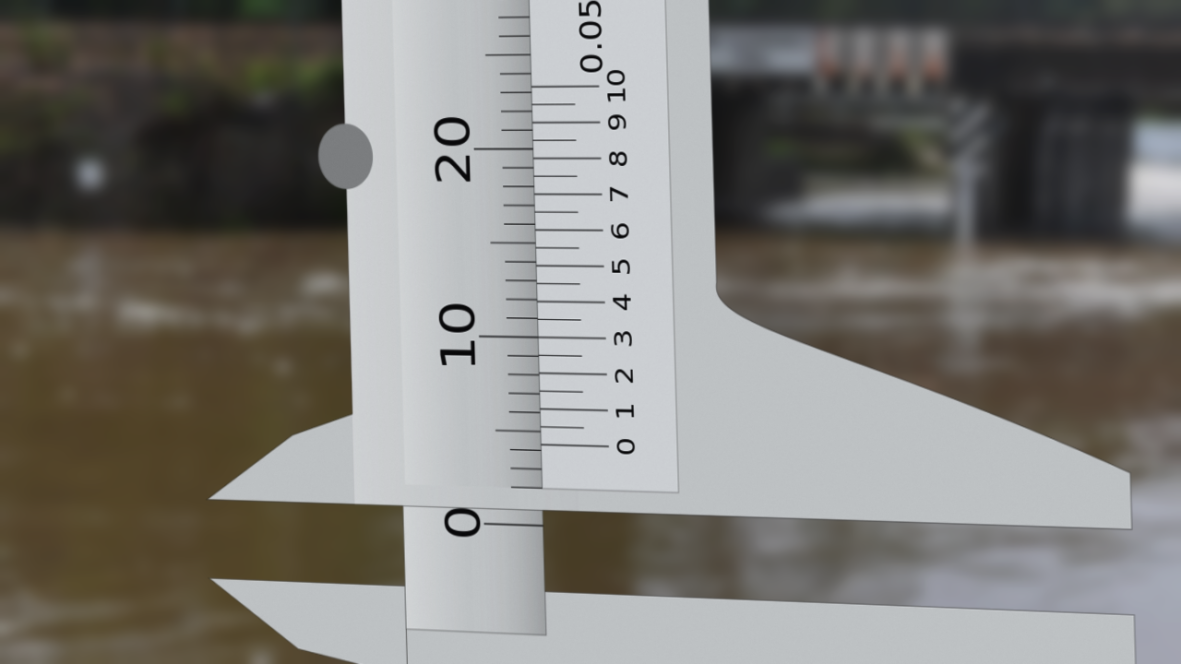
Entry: mm 4.3
